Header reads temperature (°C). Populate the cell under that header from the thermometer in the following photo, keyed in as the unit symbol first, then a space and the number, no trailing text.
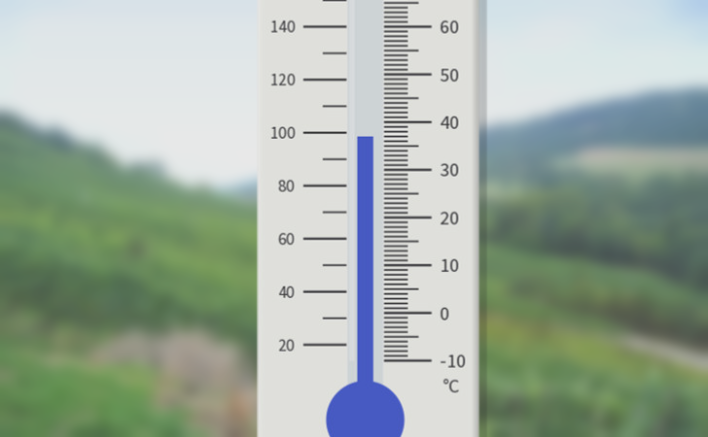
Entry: °C 37
